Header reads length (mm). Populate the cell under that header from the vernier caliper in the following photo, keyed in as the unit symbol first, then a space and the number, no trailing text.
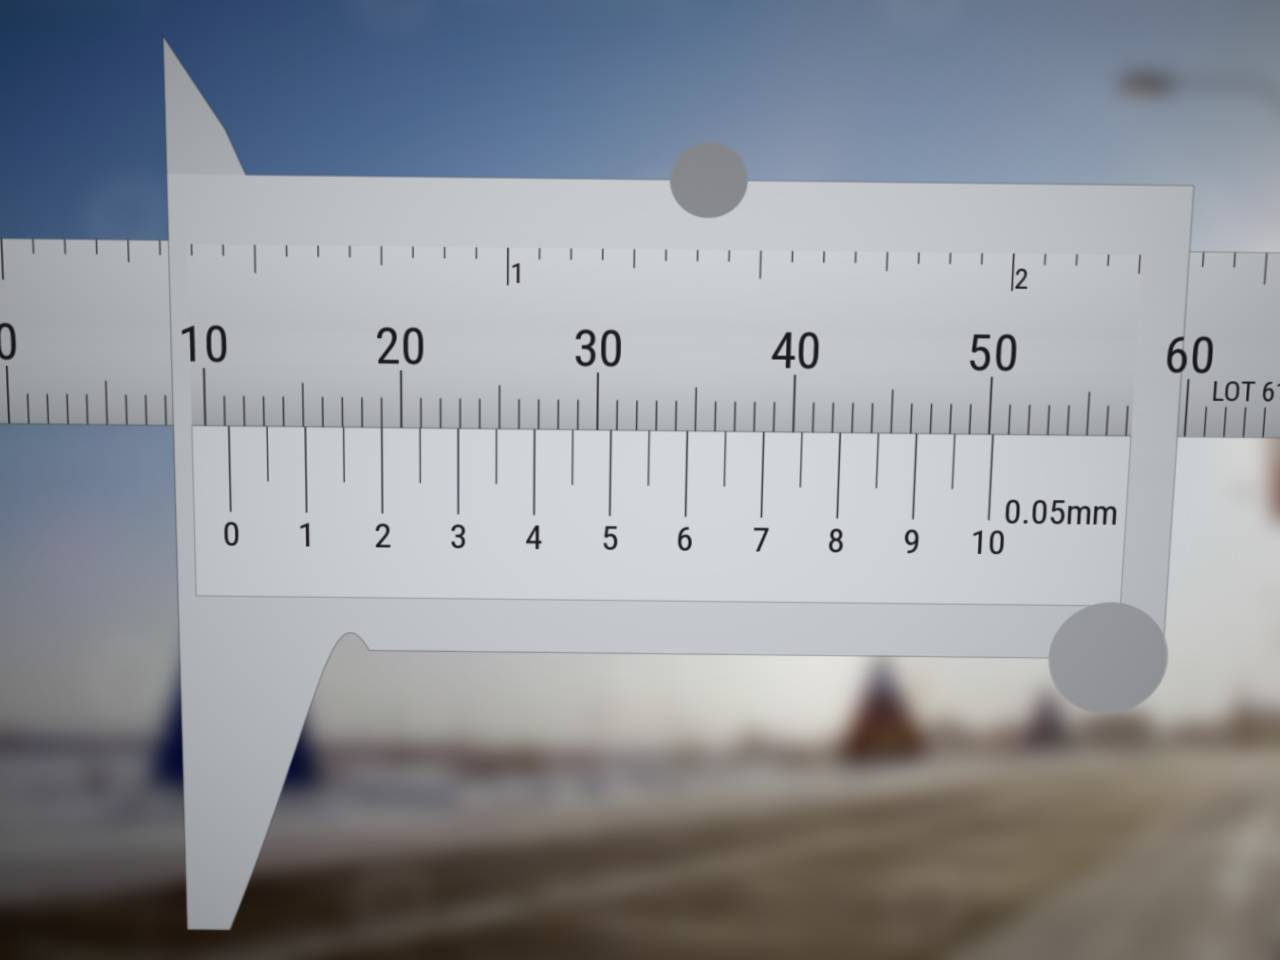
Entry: mm 11.2
